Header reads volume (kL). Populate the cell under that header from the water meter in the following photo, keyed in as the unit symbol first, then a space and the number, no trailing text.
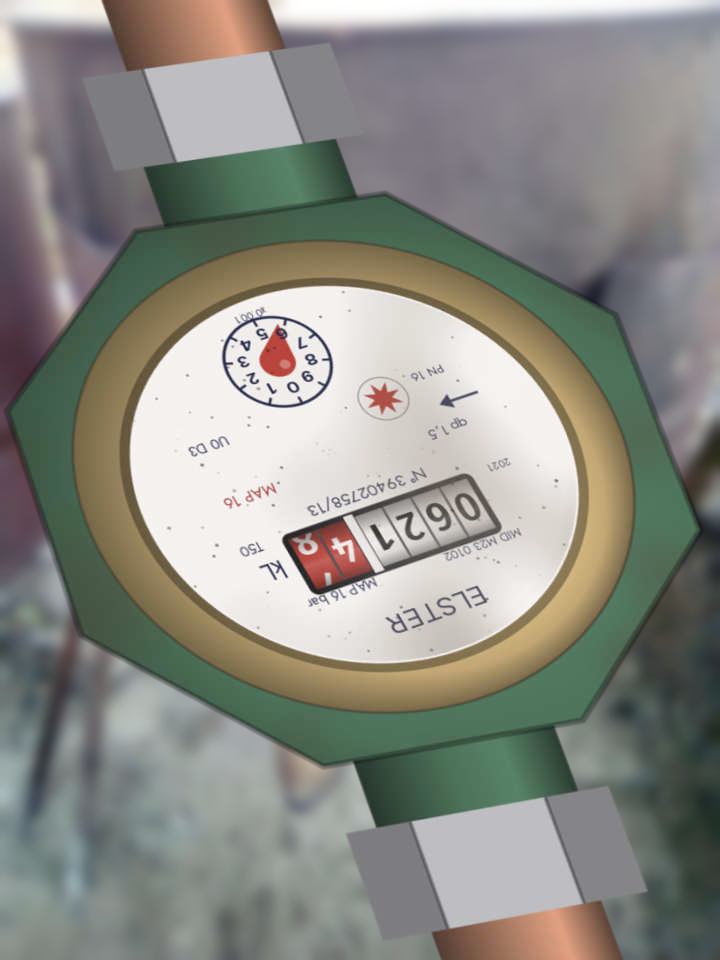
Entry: kL 621.475
